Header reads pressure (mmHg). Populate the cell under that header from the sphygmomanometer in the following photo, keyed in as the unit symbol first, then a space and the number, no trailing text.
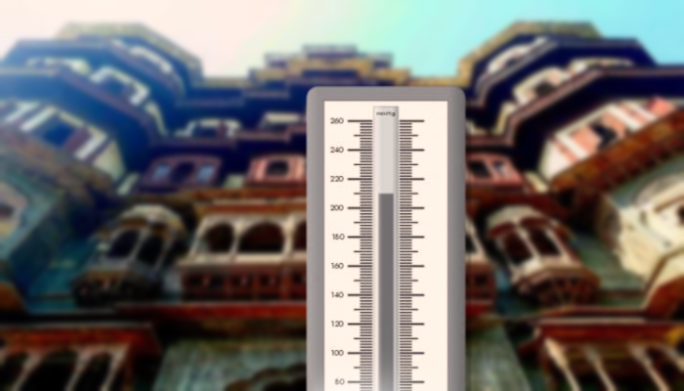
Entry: mmHg 210
